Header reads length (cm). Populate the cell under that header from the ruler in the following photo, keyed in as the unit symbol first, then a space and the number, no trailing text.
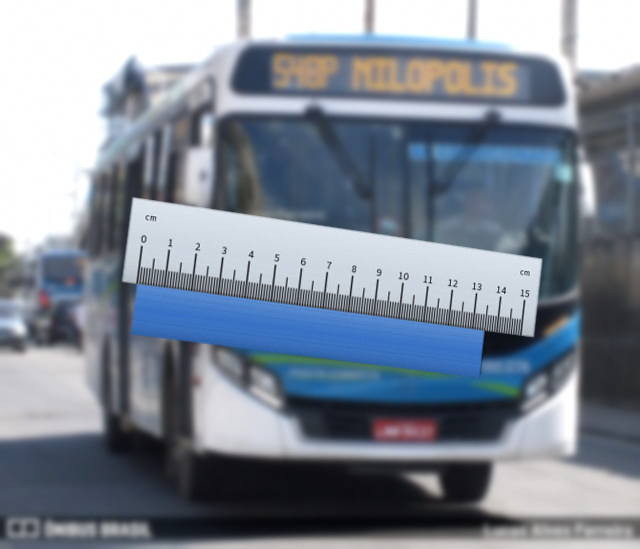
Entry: cm 13.5
